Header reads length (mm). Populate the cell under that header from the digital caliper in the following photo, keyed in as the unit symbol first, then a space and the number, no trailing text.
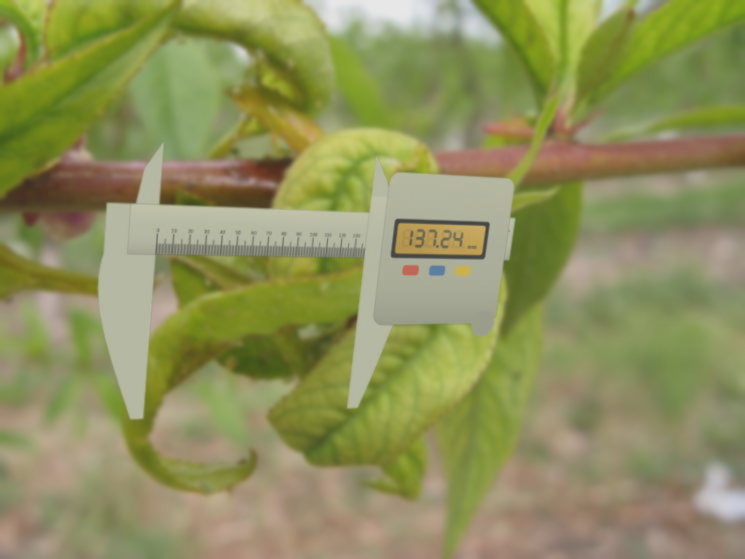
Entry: mm 137.24
